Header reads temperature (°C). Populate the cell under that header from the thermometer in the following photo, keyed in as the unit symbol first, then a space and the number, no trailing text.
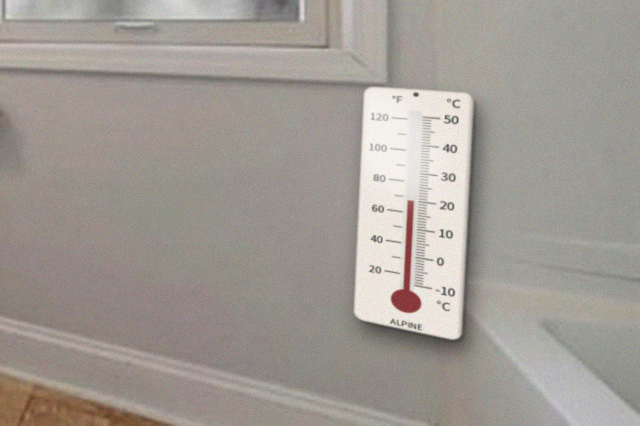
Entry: °C 20
